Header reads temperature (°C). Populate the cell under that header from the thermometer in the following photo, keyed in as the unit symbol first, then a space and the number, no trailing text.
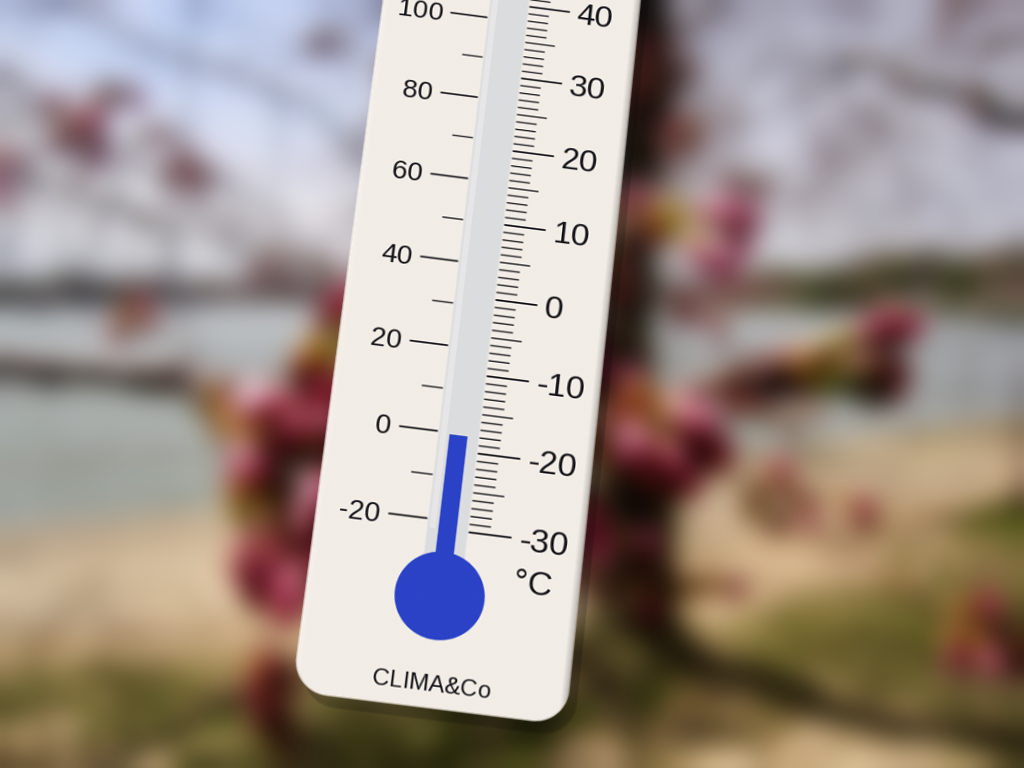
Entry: °C -18
